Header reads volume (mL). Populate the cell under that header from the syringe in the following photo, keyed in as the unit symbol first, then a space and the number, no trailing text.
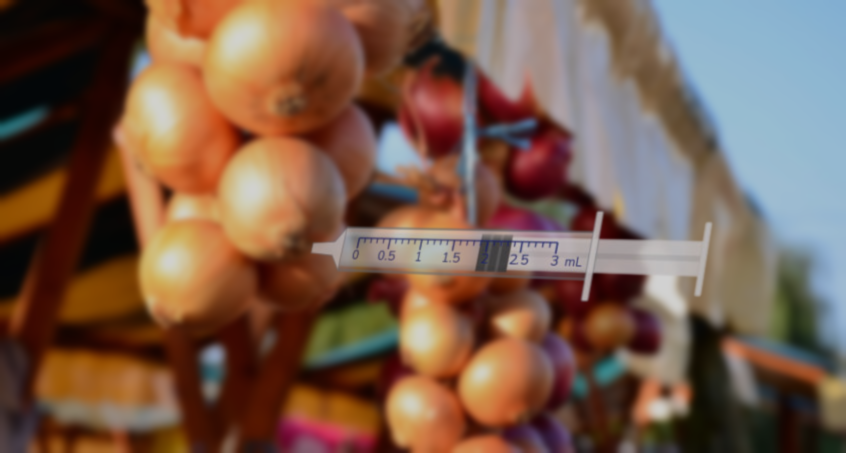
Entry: mL 1.9
